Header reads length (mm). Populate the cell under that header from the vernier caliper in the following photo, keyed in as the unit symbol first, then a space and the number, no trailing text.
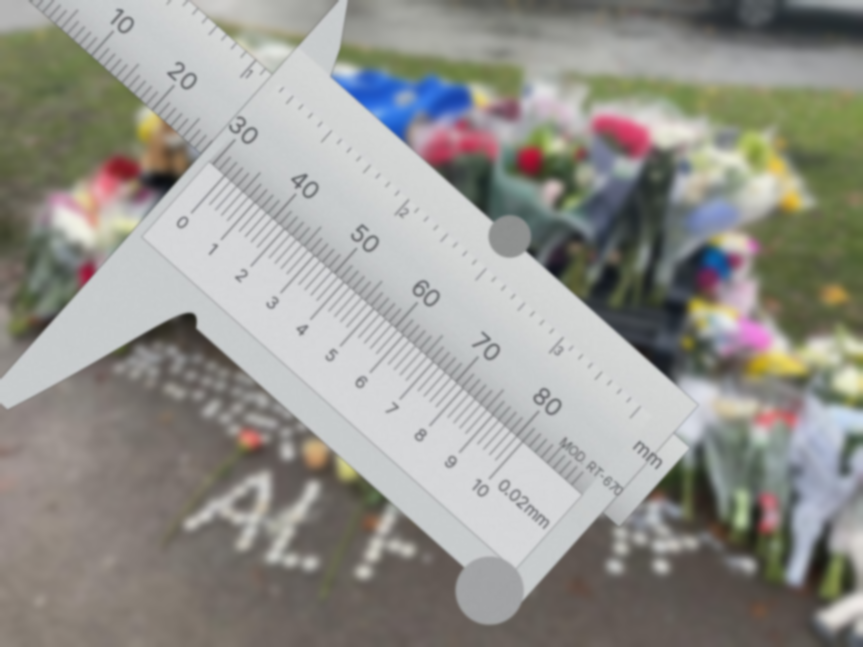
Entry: mm 32.0
